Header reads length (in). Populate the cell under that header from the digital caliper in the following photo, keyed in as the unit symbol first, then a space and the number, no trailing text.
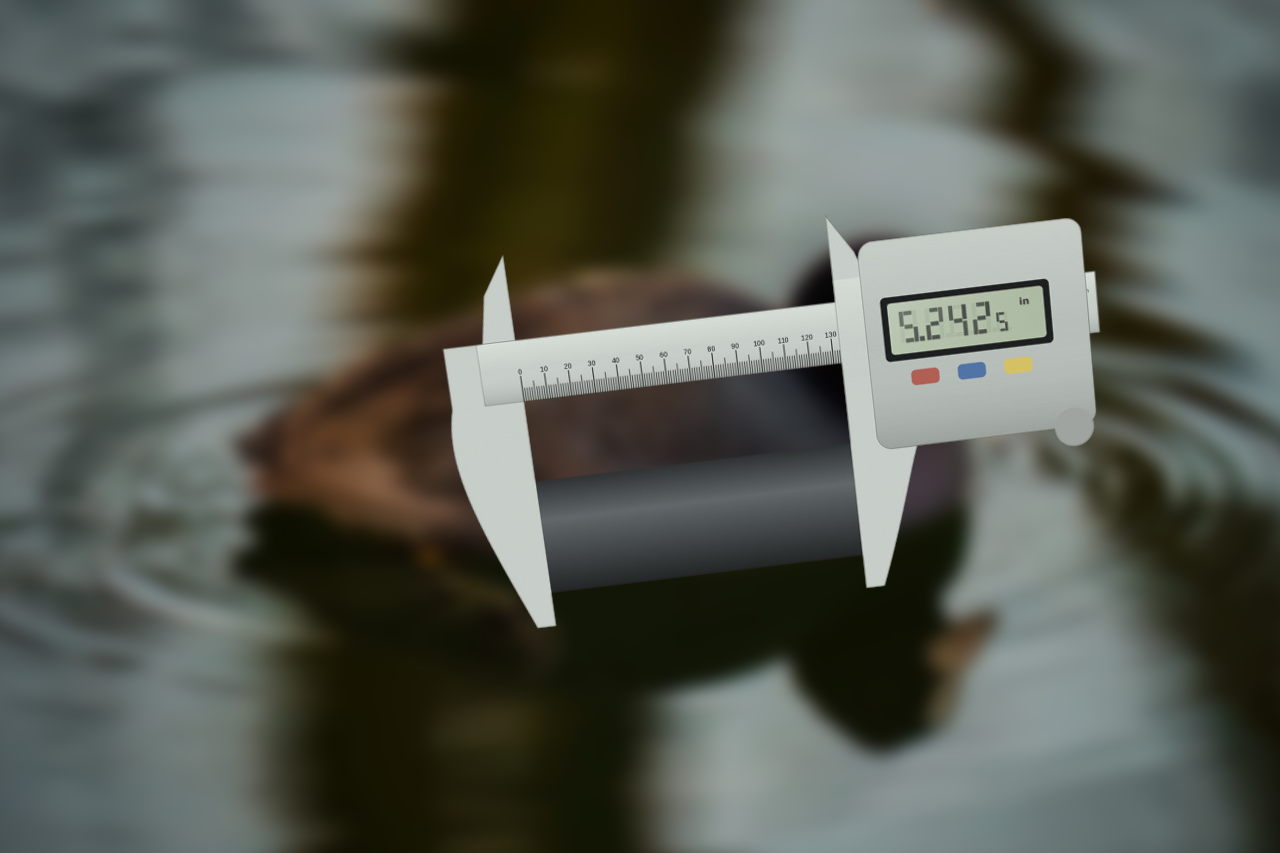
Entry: in 5.2425
